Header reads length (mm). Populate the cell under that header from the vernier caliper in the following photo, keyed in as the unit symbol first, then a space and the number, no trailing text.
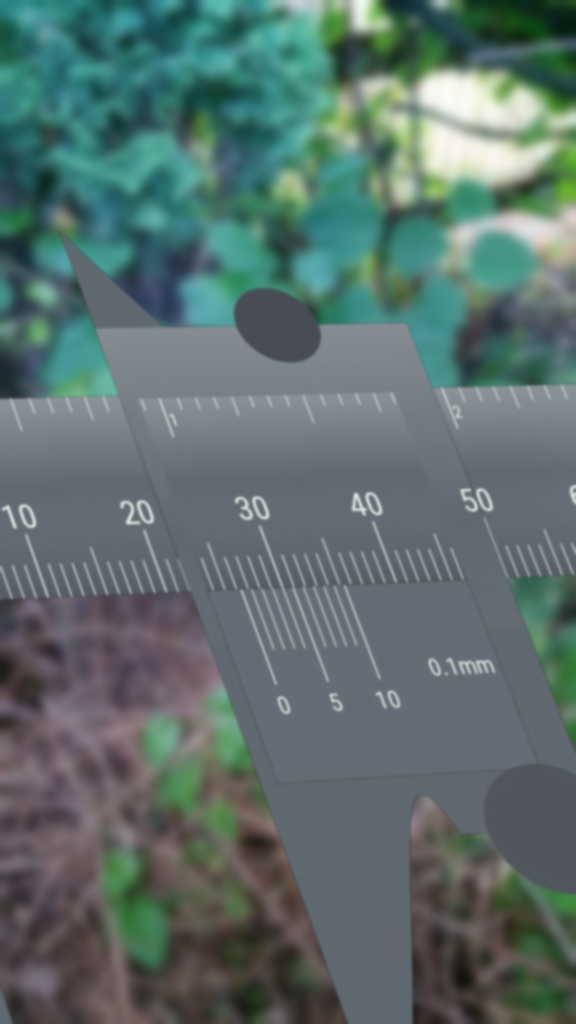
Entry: mm 26.4
